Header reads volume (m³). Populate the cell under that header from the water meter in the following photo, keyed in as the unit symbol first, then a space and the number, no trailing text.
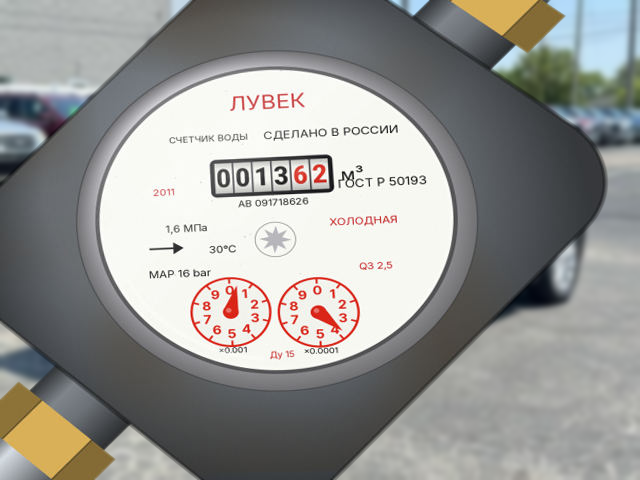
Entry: m³ 13.6203
